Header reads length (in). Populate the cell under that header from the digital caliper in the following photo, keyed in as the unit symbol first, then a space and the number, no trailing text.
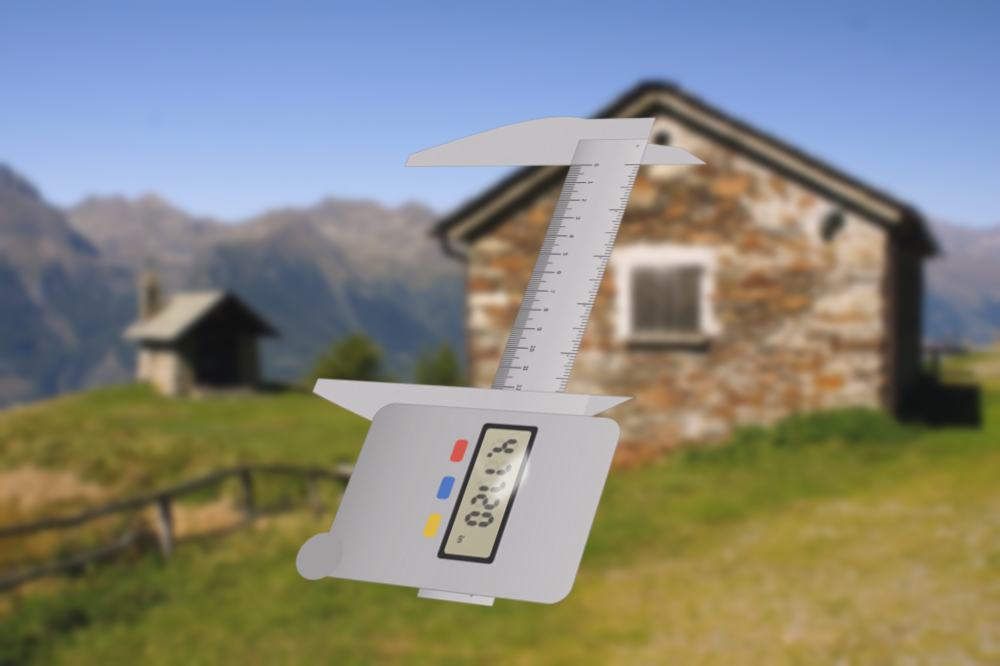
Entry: in 4.7720
